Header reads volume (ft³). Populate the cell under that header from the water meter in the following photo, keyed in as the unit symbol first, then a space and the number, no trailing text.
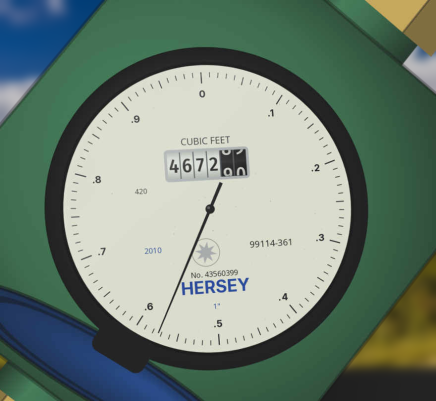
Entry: ft³ 467289.57
